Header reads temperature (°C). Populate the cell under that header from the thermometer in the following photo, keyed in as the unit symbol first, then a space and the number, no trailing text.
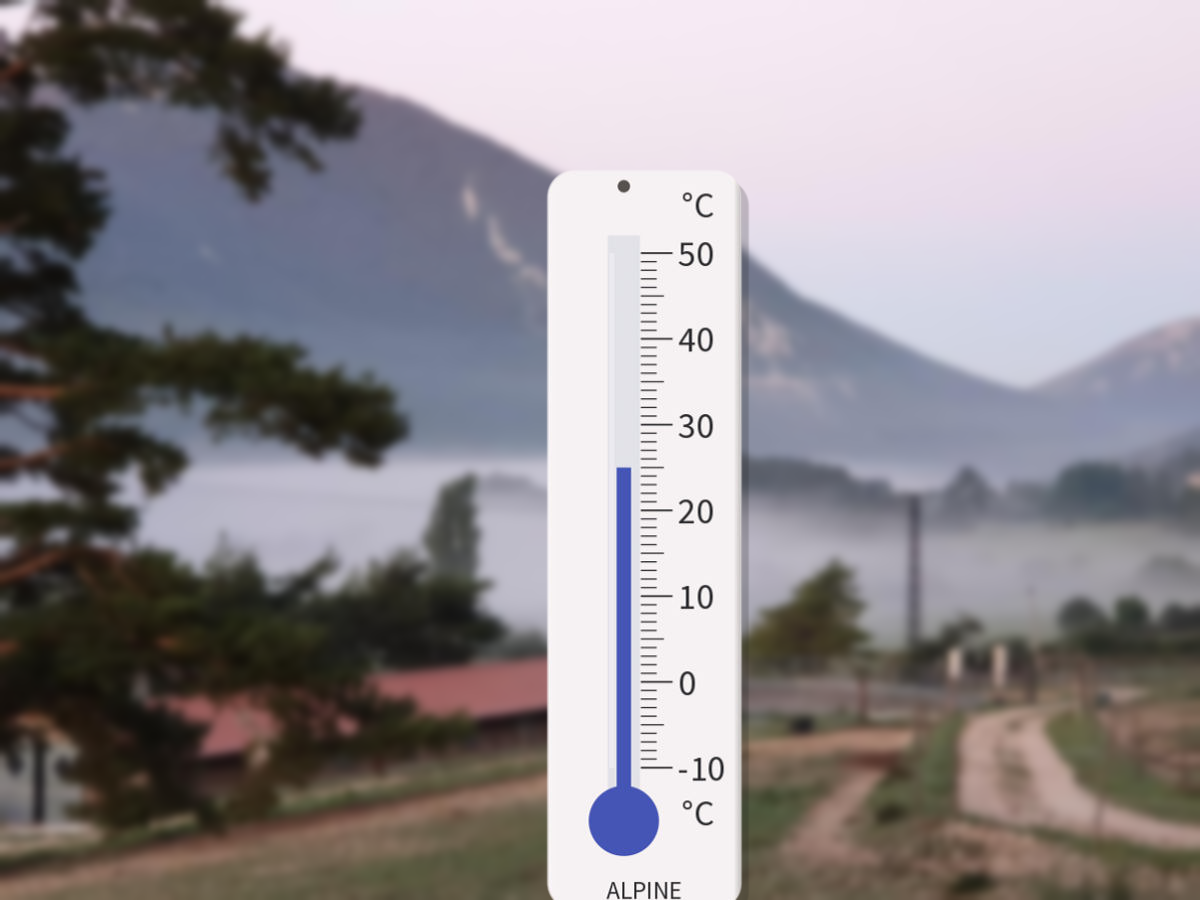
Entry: °C 25
